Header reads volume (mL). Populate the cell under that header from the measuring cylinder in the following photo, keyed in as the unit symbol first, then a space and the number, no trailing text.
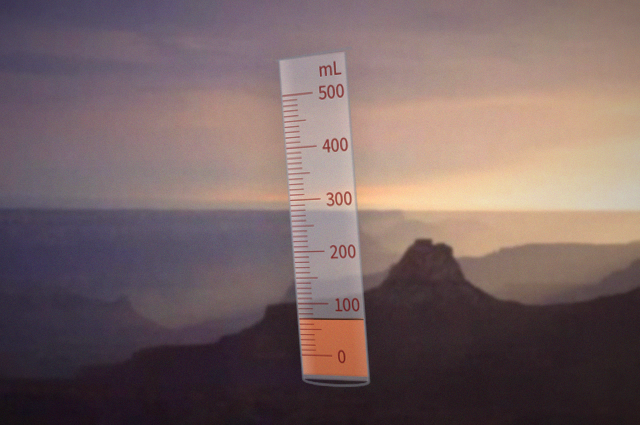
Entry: mL 70
